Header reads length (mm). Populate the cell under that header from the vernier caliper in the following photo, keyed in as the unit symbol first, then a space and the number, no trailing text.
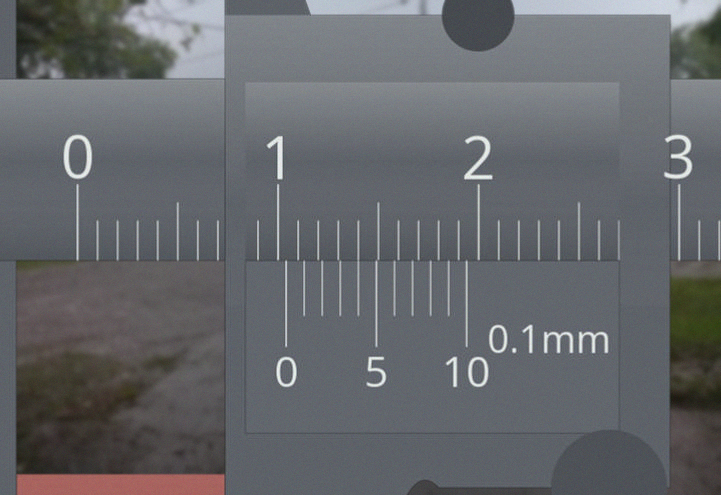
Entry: mm 10.4
